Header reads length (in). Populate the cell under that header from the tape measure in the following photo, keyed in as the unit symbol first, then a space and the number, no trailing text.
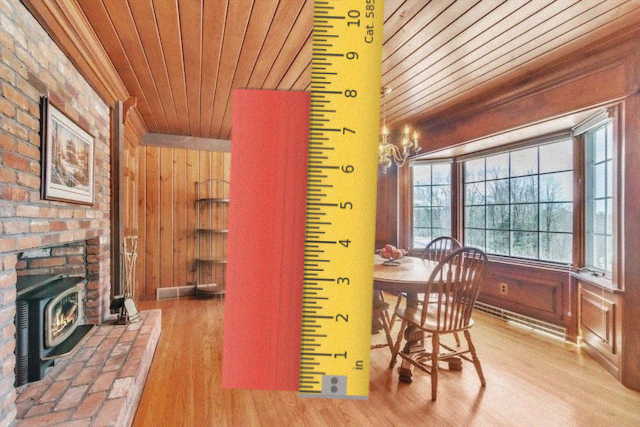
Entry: in 8
